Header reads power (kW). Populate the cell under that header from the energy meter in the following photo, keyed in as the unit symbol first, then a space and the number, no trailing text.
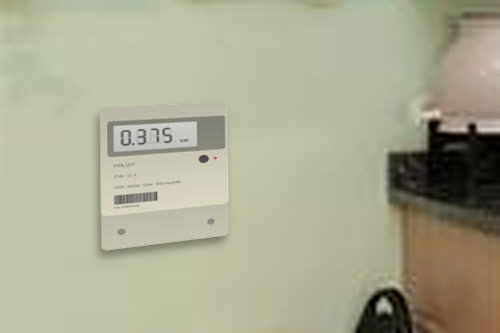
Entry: kW 0.375
